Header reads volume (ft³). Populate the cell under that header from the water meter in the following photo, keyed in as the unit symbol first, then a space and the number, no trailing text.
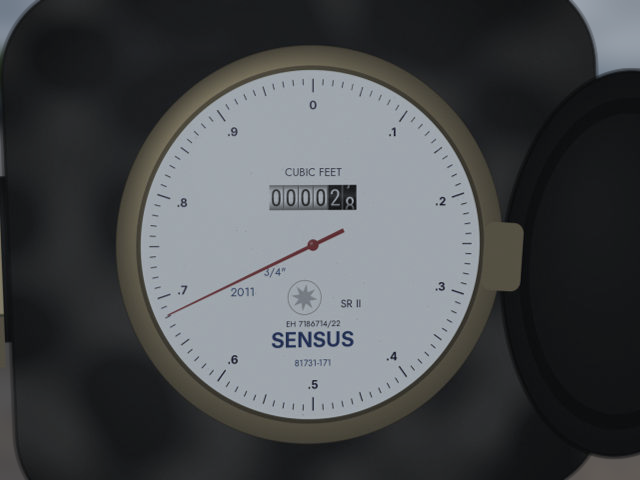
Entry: ft³ 27.68
